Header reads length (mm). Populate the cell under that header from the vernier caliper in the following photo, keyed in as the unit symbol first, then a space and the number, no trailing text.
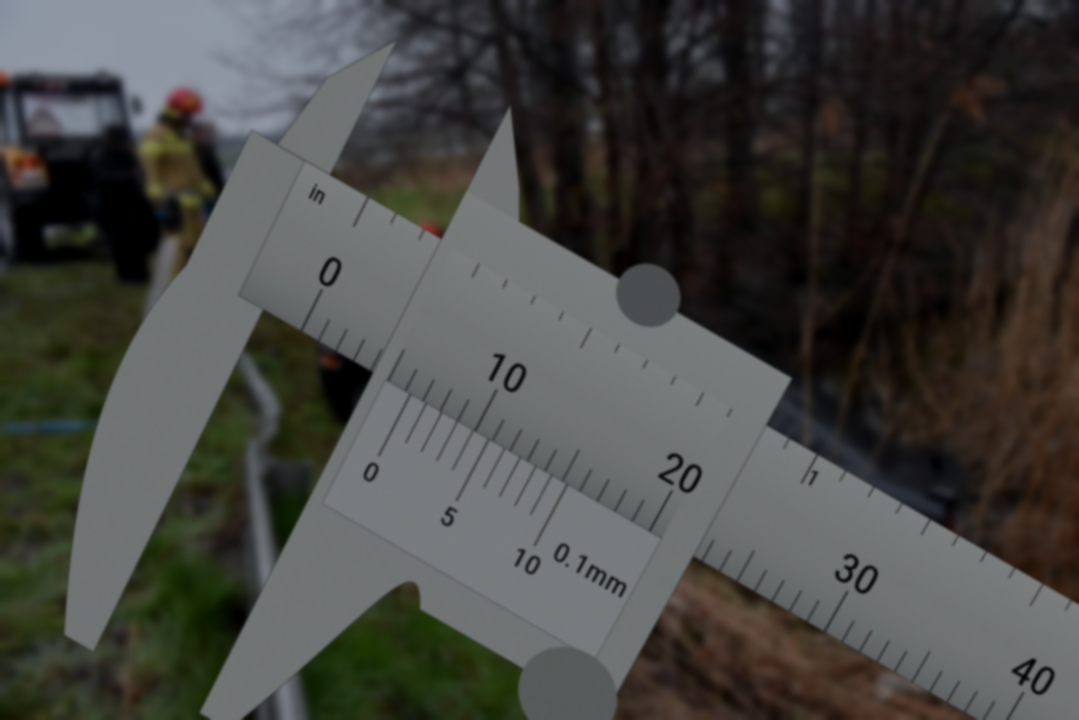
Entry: mm 6.3
